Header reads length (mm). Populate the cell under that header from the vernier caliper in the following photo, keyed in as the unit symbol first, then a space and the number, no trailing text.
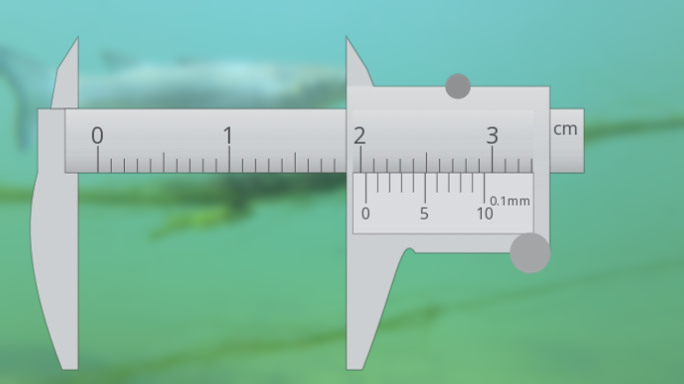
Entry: mm 20.4
